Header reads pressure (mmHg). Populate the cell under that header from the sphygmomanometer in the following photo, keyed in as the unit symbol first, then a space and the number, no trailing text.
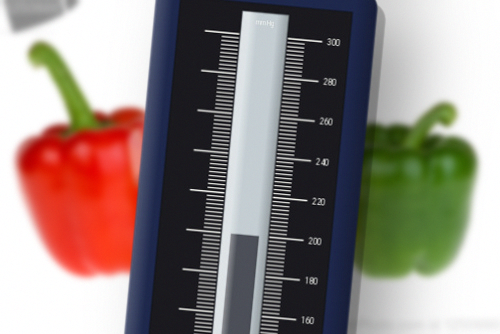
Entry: mmHg 200
